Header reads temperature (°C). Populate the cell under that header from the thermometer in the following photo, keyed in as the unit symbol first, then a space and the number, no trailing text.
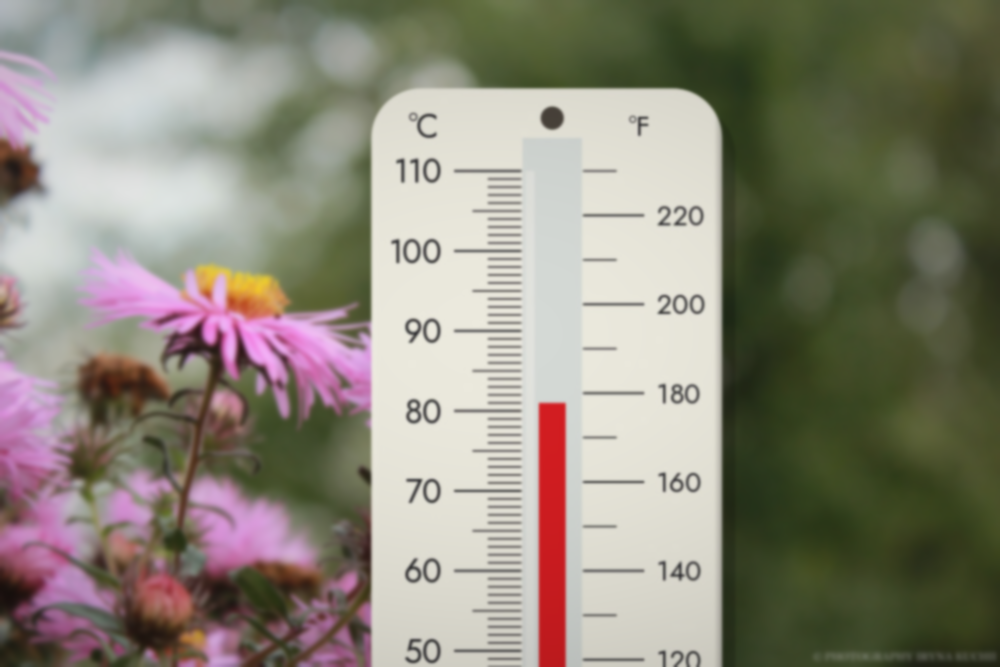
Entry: °C 81
